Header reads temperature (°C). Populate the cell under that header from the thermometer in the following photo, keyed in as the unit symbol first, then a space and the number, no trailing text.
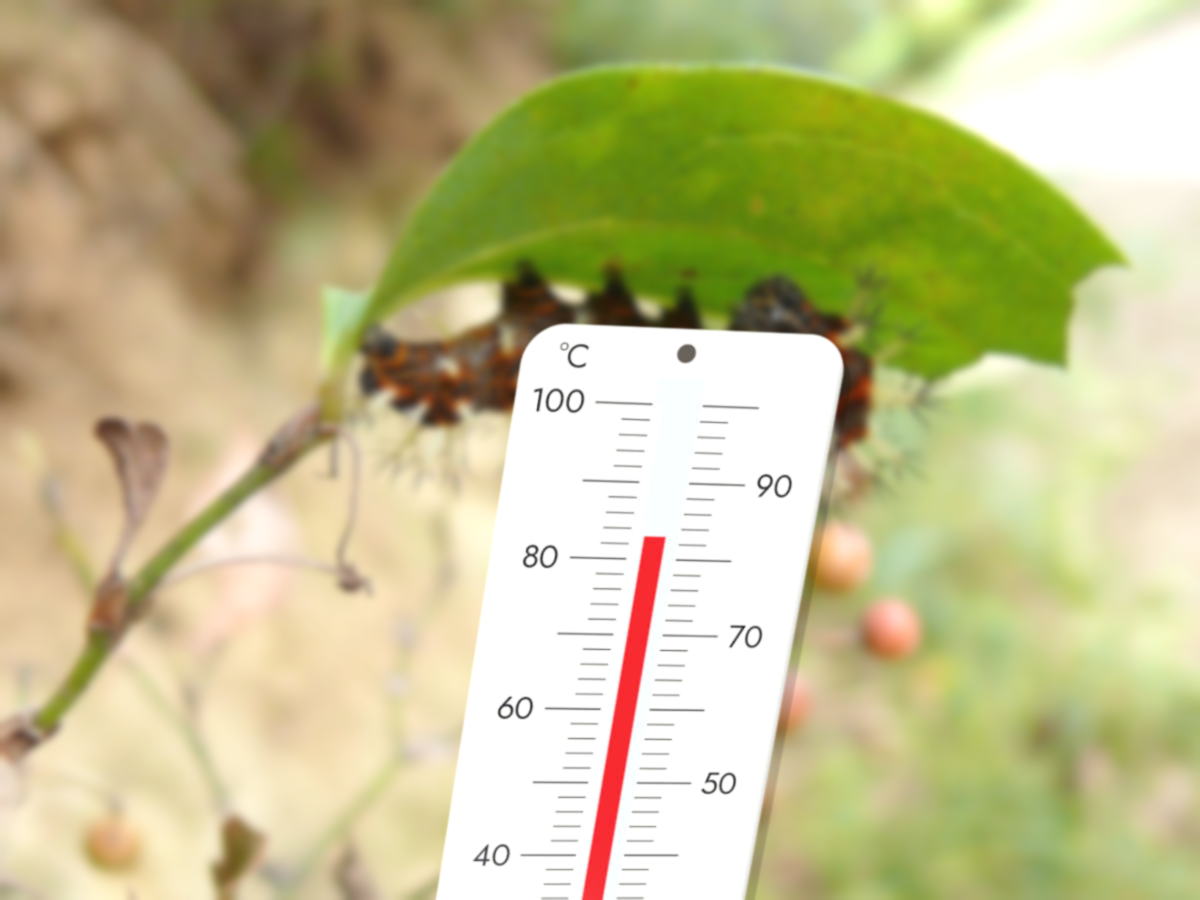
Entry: °C 83
